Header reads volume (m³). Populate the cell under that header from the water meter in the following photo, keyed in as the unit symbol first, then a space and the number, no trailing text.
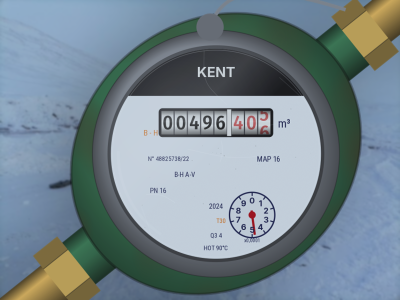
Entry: m³ 496.4054
